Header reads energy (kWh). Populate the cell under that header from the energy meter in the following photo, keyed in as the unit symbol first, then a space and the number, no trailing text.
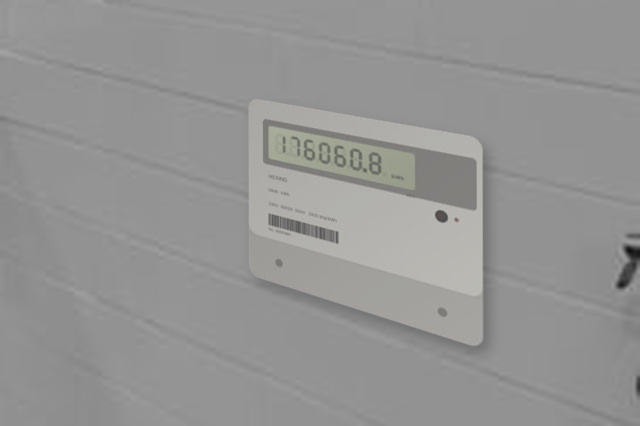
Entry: kWh 176060.8
